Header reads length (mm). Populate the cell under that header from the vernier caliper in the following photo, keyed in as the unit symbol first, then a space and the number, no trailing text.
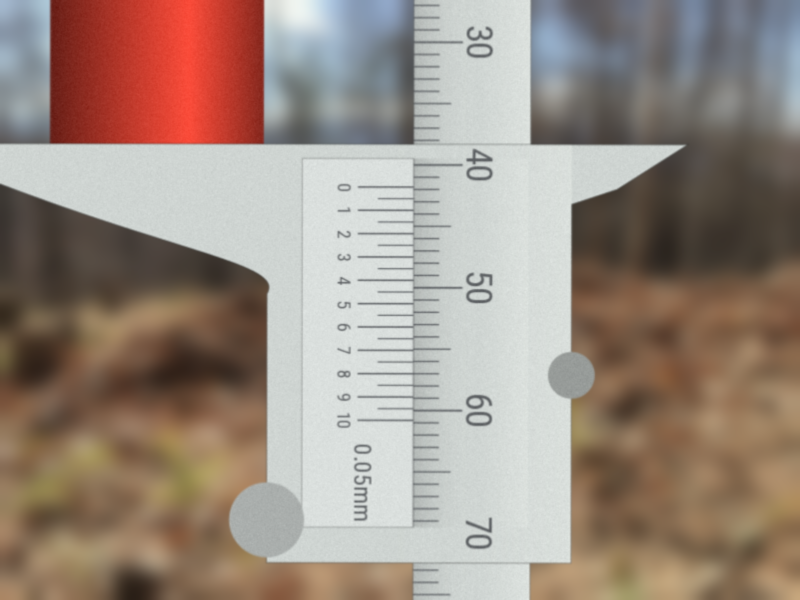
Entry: mm 41.8
